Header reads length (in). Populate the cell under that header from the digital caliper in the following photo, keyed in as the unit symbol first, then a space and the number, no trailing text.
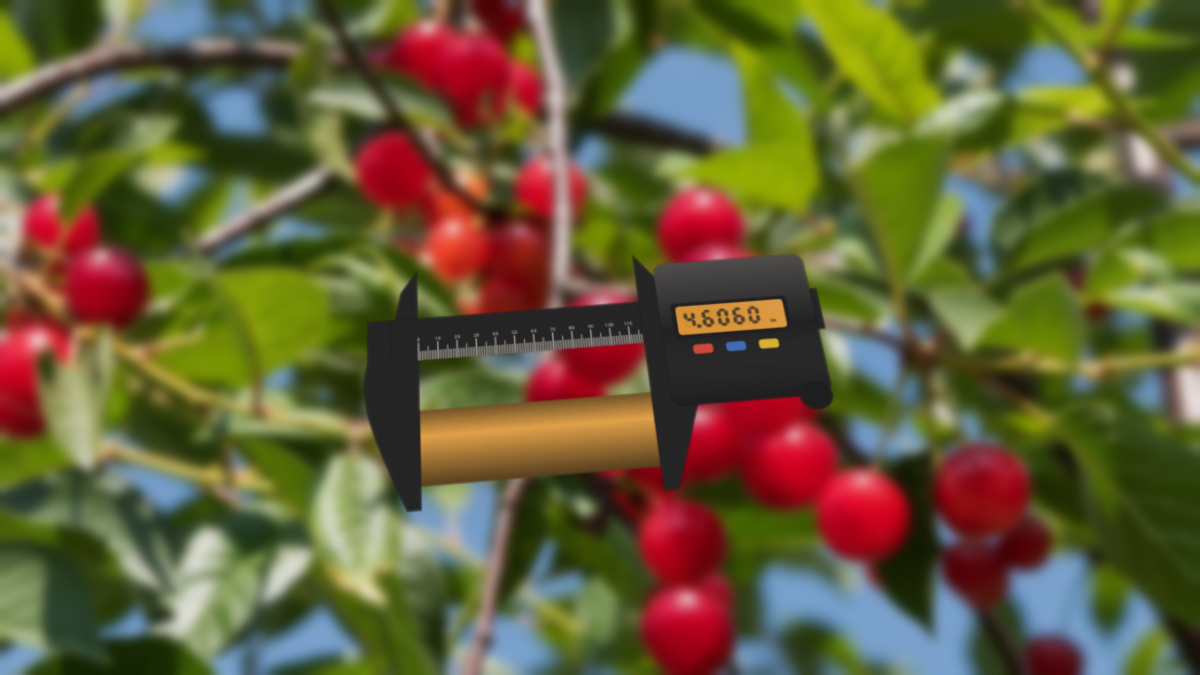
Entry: in 4.6060
